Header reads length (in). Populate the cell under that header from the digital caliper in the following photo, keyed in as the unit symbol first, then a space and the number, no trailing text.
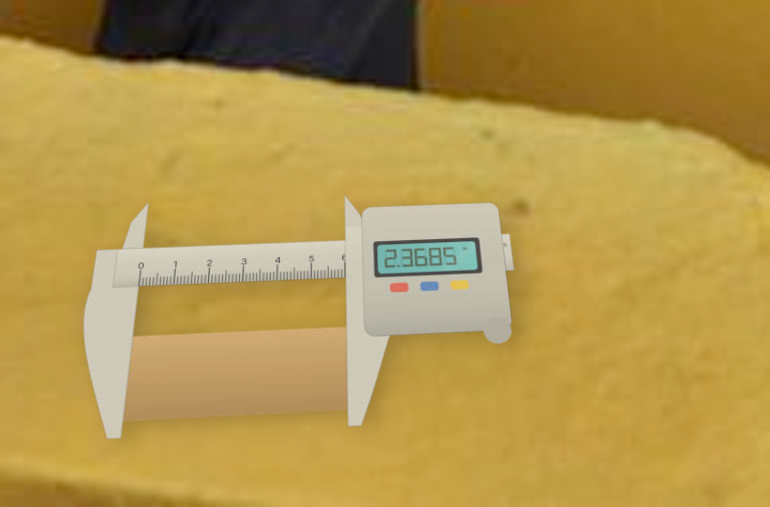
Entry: in 2.3685
